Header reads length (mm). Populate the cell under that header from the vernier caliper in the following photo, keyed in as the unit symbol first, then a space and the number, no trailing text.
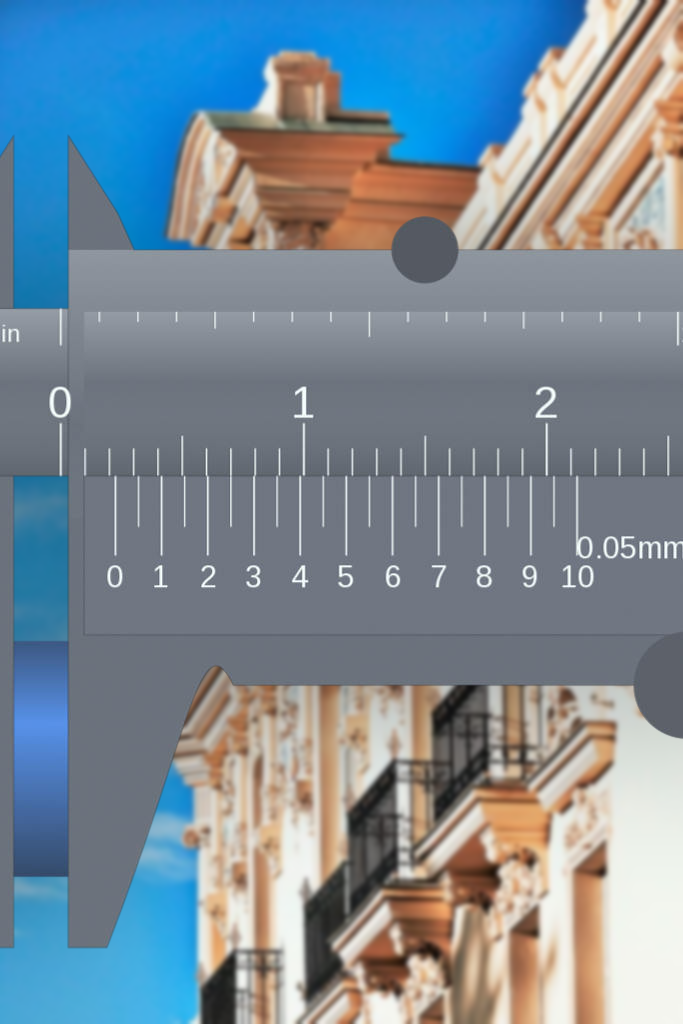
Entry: mm 2.25
